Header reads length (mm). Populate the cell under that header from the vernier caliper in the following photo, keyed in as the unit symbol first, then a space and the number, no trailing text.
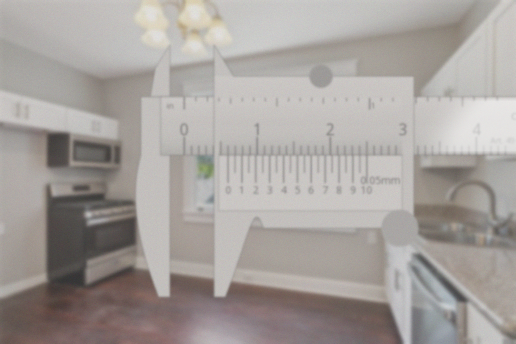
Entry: mm 6.0
